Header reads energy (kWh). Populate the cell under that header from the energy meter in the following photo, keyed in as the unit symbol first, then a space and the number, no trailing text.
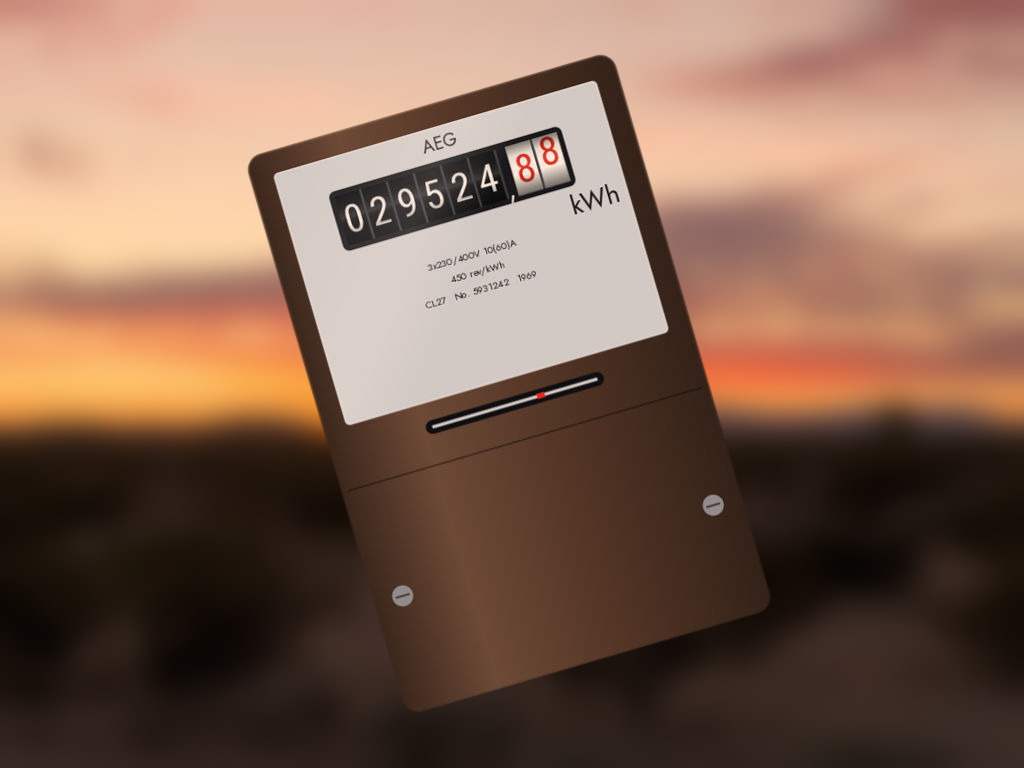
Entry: kWh 29524.88
